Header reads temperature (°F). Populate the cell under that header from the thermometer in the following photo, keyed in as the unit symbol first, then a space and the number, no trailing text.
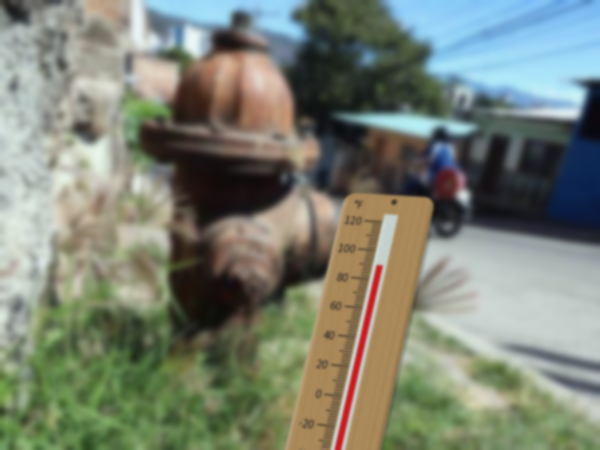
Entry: °F 90
